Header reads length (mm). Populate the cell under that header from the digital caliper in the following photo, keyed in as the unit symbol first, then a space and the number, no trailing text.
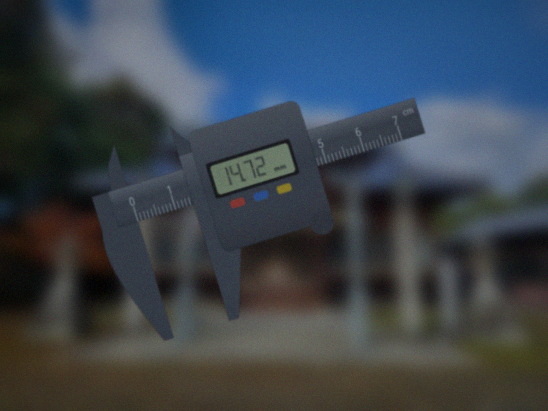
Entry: mm 14.72
